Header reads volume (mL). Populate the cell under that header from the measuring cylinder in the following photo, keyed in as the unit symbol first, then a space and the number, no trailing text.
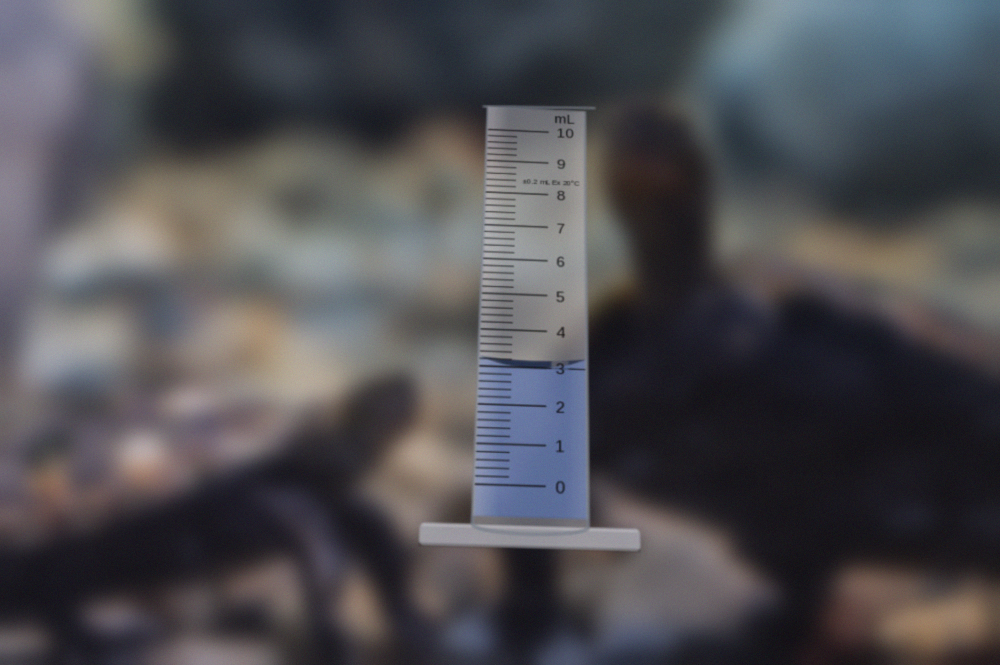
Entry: mL 3
